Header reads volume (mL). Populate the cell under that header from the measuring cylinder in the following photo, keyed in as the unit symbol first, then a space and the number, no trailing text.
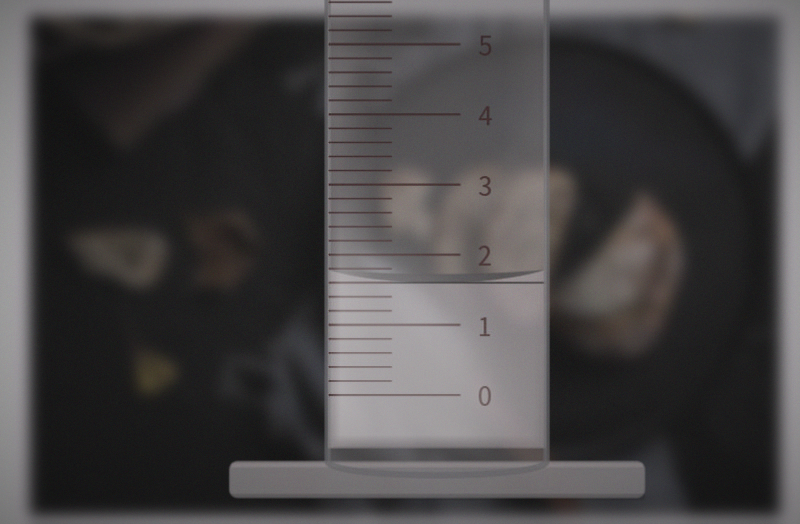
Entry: mL 1.6
